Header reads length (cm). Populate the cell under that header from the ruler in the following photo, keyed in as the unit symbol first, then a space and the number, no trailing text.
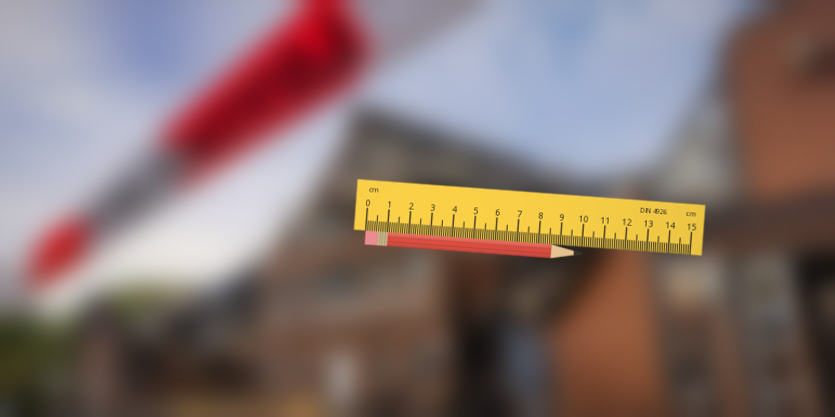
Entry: cm 10
